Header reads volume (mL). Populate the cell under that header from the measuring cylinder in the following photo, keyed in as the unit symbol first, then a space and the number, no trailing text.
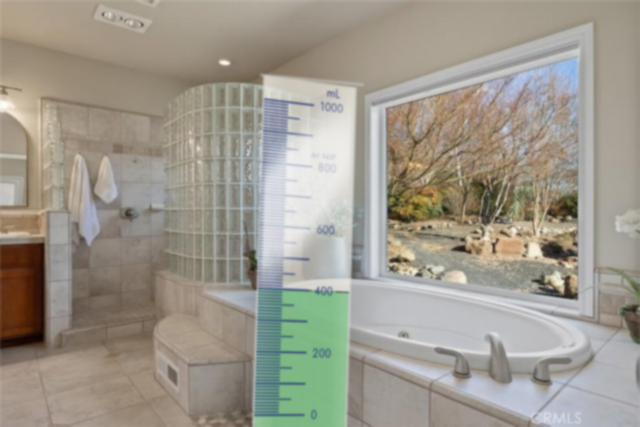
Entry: mL 400
